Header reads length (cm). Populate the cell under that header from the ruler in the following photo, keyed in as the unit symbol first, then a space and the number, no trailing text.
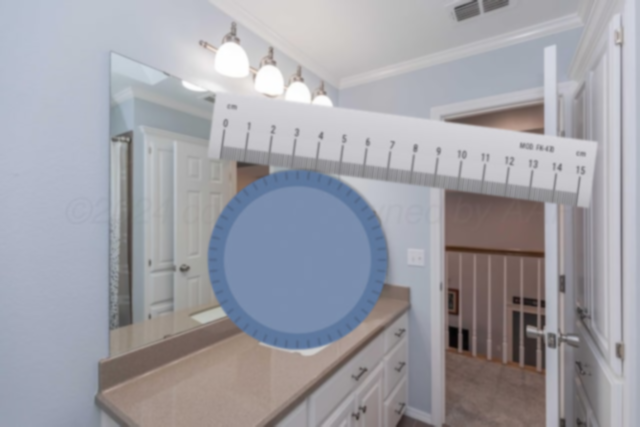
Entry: cm 7.5
